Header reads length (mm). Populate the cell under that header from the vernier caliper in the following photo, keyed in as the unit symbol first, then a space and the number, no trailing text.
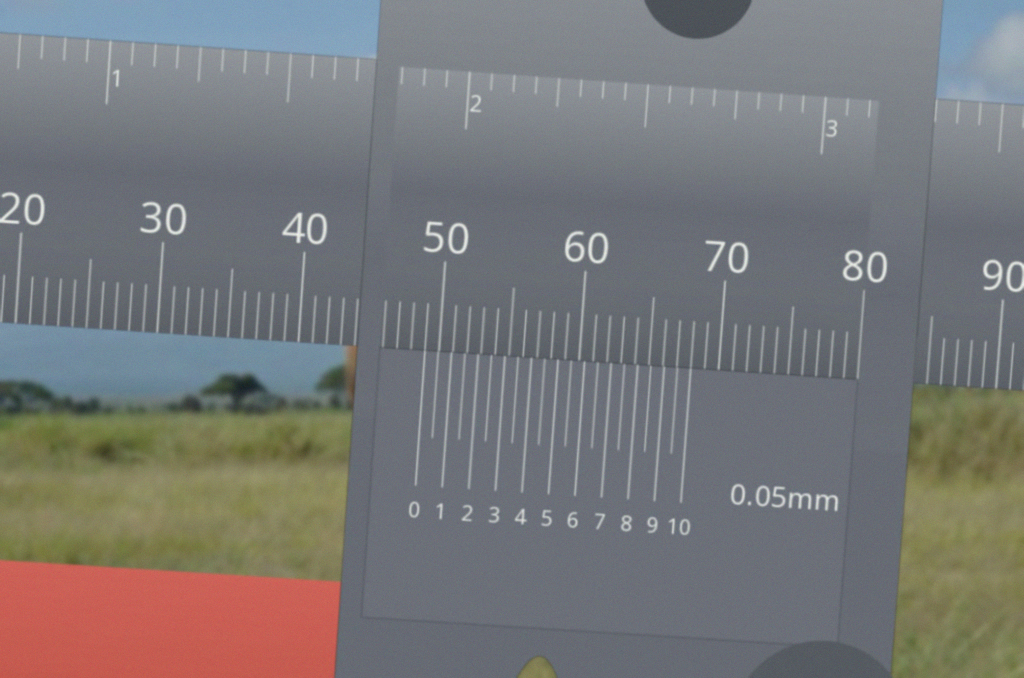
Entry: mm 49.0
